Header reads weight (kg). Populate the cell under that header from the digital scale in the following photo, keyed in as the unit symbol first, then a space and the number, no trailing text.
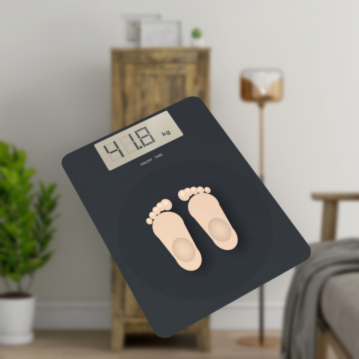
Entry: kg 41.8
